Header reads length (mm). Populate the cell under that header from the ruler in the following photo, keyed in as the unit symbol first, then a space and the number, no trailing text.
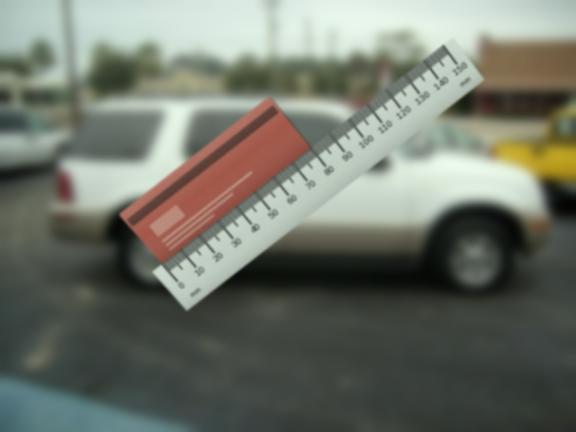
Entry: mm 80
